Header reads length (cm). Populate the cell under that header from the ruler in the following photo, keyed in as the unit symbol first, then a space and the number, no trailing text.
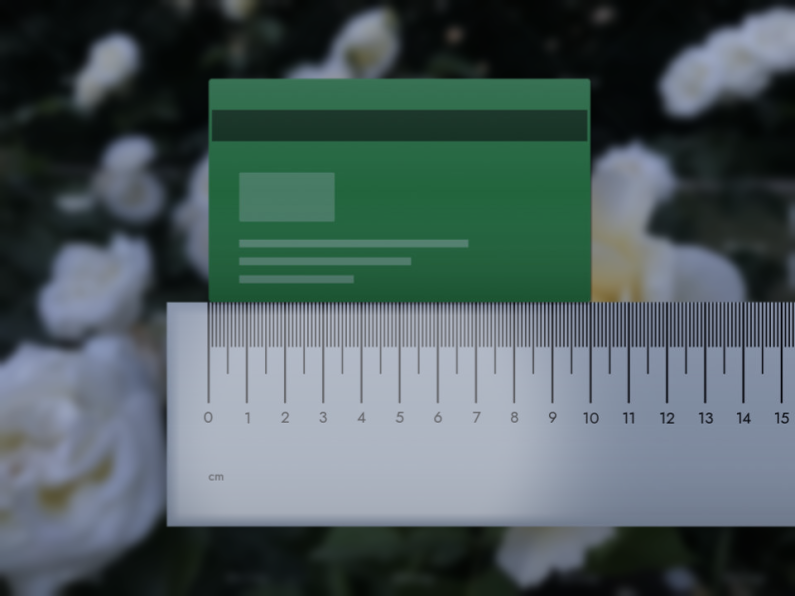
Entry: cm 10
